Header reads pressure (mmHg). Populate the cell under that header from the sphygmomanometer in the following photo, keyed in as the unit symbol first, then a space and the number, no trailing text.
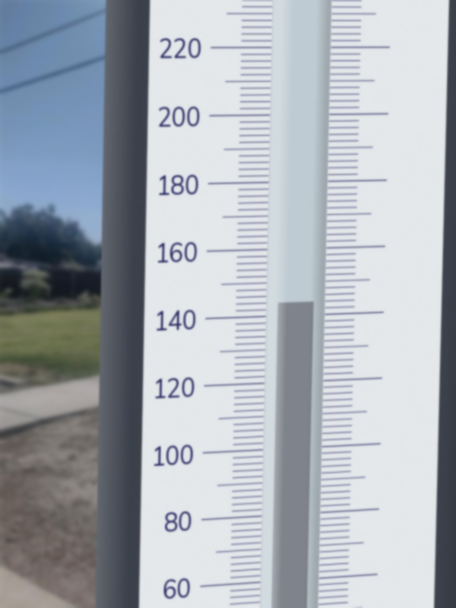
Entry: mmHg 144
